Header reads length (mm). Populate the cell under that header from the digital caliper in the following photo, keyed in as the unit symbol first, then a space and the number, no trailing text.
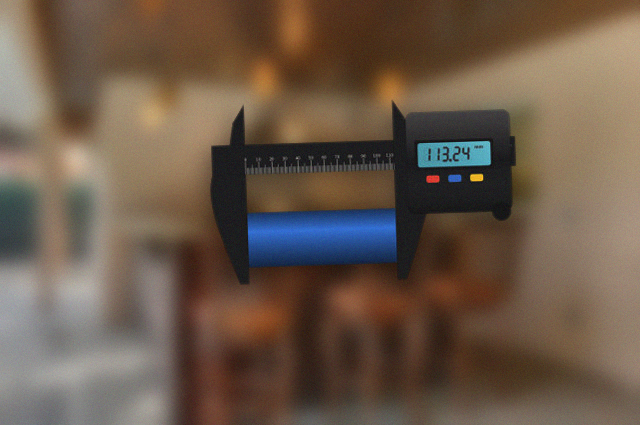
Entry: mm 113.24
